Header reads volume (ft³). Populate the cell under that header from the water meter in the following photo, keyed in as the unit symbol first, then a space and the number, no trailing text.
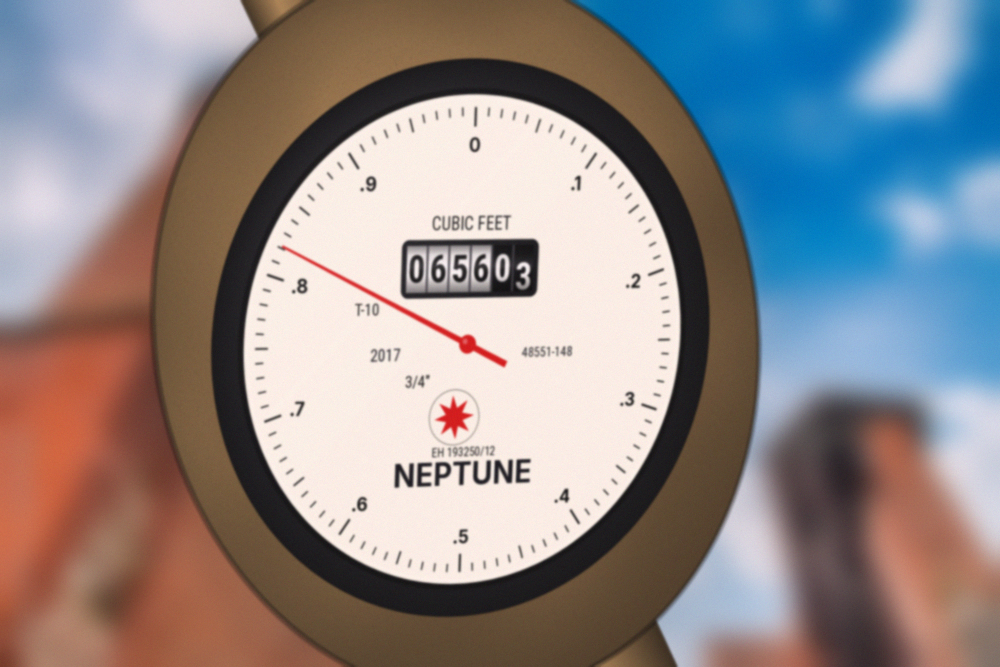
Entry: ft³ 65602.82
